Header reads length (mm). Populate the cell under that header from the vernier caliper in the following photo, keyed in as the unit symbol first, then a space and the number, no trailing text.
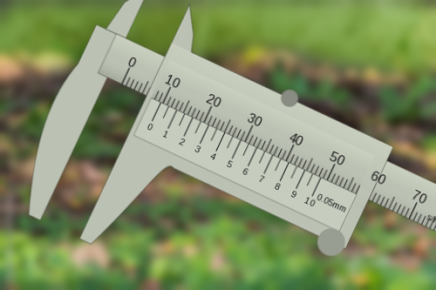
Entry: mm 9.5
